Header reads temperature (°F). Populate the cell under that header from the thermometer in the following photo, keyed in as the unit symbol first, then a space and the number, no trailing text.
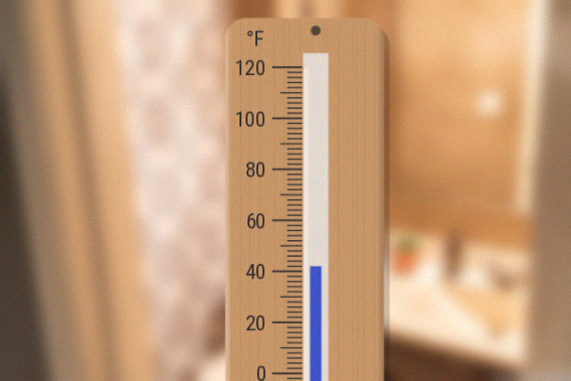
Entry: °F 42
